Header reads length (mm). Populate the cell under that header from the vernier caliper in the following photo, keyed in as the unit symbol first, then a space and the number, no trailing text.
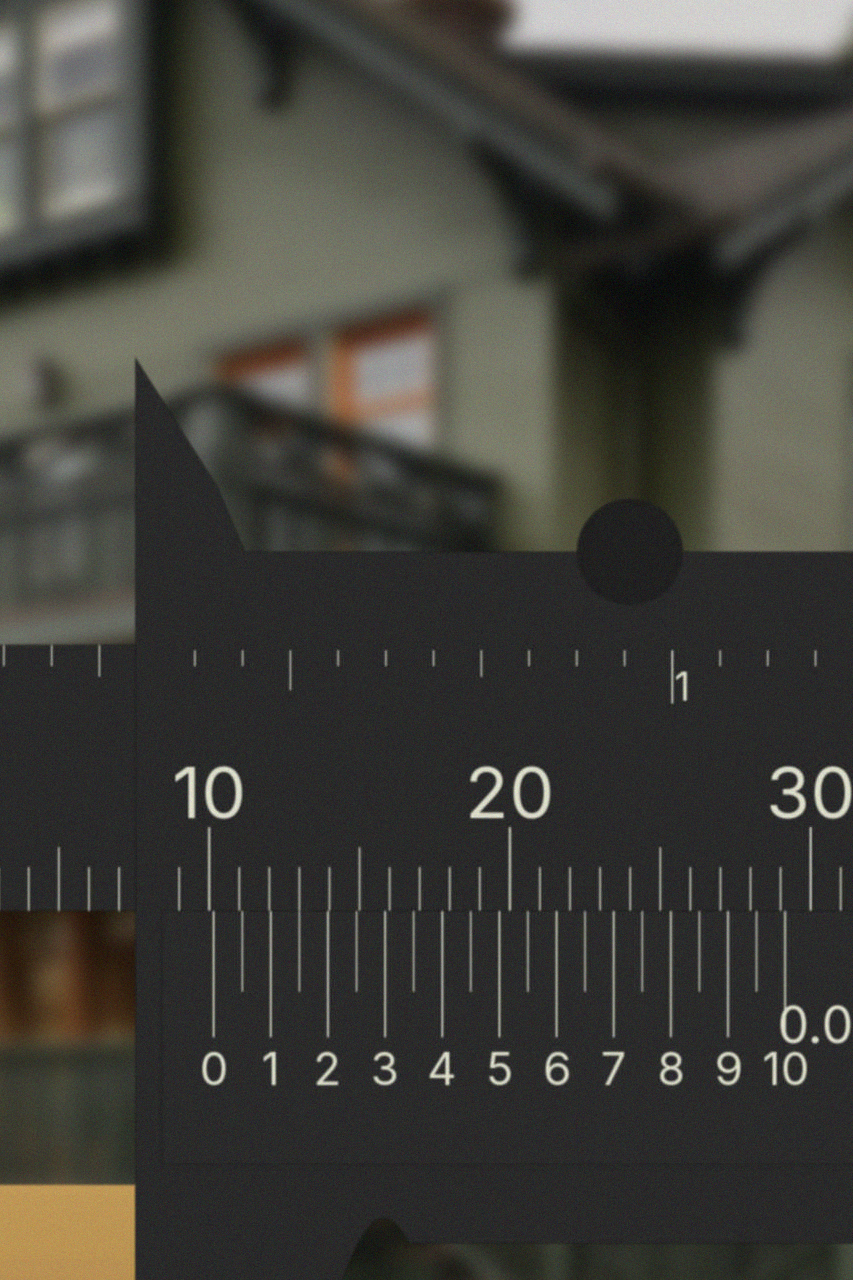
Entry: mm 10.15
